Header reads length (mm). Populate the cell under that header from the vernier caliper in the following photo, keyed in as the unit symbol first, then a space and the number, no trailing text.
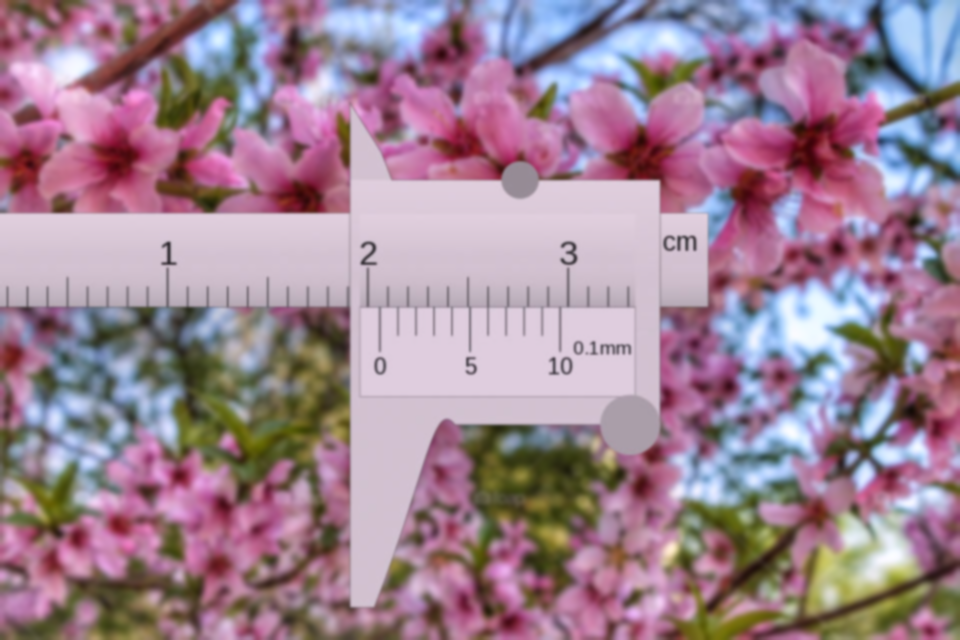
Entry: mm 20.6
